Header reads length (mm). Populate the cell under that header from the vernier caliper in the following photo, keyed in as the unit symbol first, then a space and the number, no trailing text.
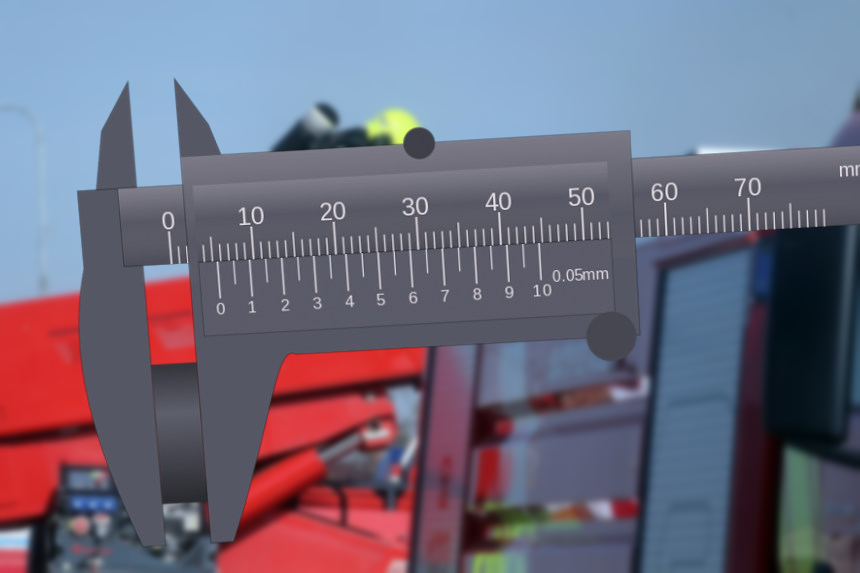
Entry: mm 5.6
